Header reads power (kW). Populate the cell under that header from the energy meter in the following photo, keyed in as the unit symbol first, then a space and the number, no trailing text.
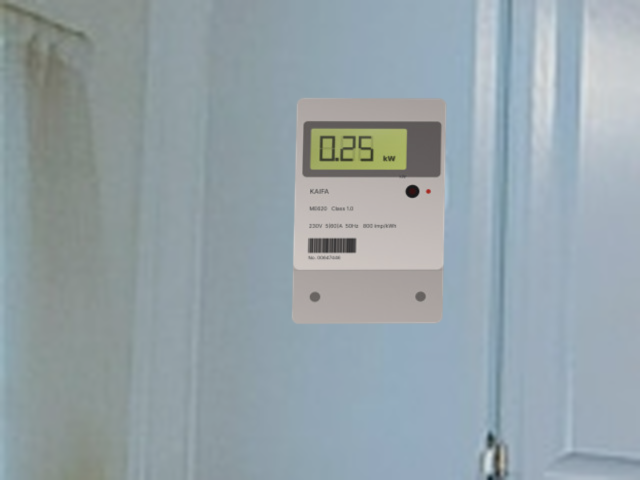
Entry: kW 0.25
